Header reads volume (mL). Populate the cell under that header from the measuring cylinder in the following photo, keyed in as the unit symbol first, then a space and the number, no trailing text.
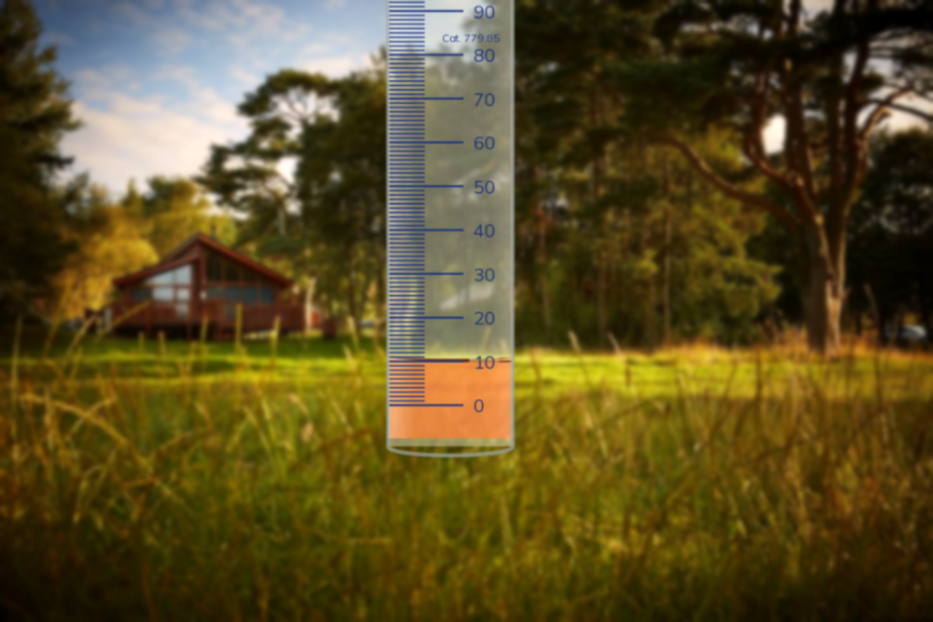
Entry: mL 10
